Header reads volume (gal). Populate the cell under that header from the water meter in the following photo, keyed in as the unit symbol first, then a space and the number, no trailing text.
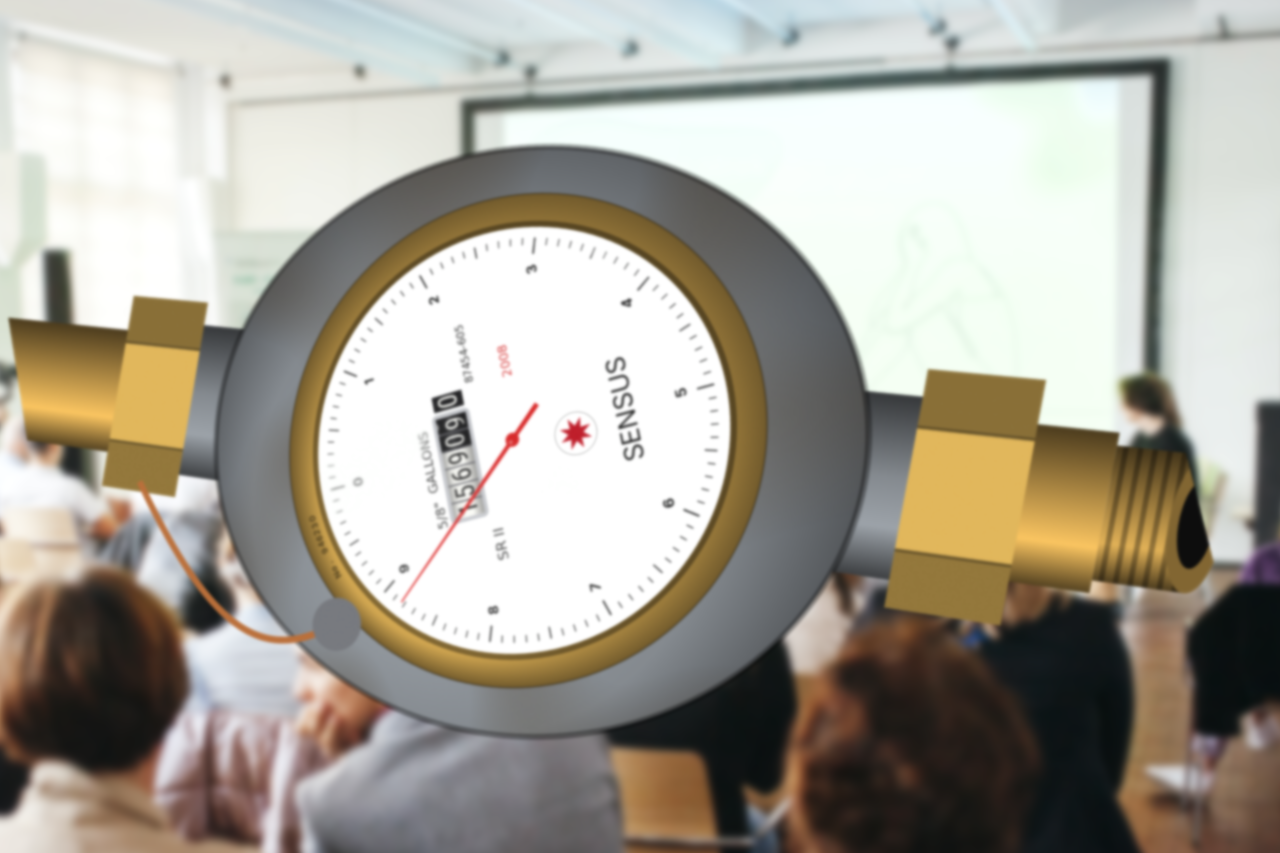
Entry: gal 1569088.8
